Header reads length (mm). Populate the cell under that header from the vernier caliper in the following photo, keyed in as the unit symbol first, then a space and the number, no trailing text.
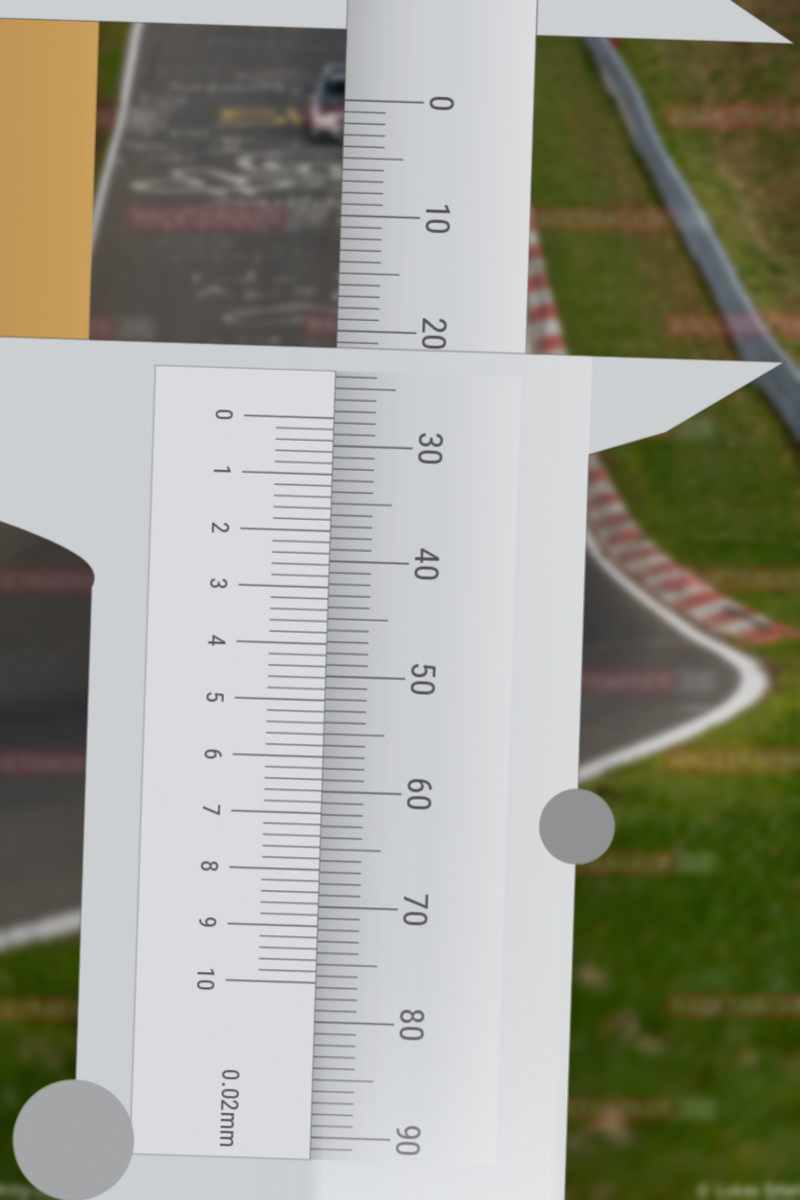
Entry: mm 27.6
